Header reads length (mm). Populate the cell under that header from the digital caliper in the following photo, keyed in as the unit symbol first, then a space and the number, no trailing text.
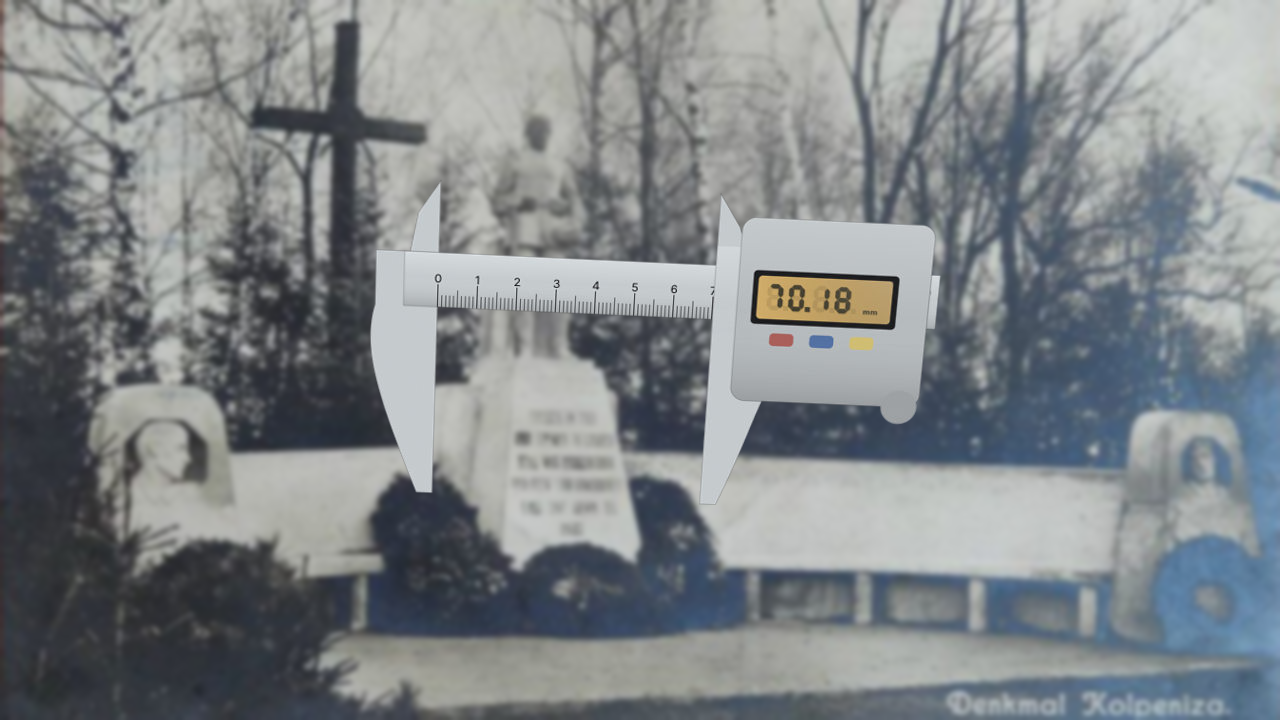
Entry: mm 70.18
